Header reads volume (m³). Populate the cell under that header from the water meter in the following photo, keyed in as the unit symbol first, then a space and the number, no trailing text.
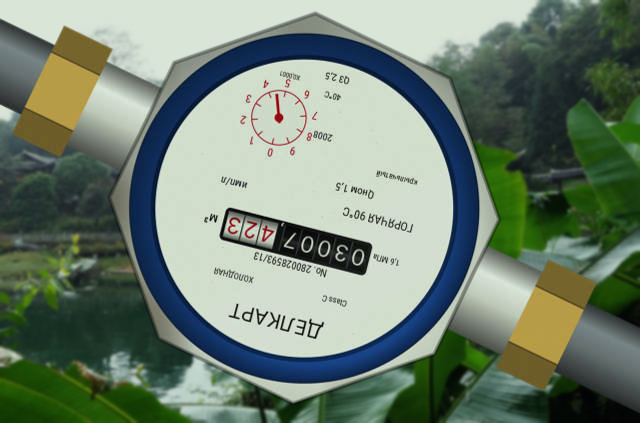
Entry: m³ 3007.4234
